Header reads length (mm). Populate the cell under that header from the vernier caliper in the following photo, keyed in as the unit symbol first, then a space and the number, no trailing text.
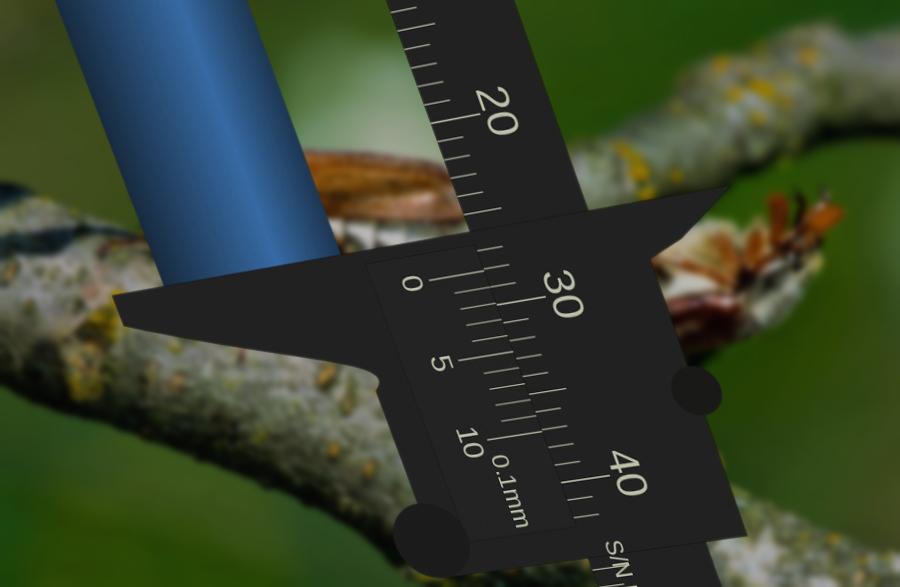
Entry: mm 28.1
